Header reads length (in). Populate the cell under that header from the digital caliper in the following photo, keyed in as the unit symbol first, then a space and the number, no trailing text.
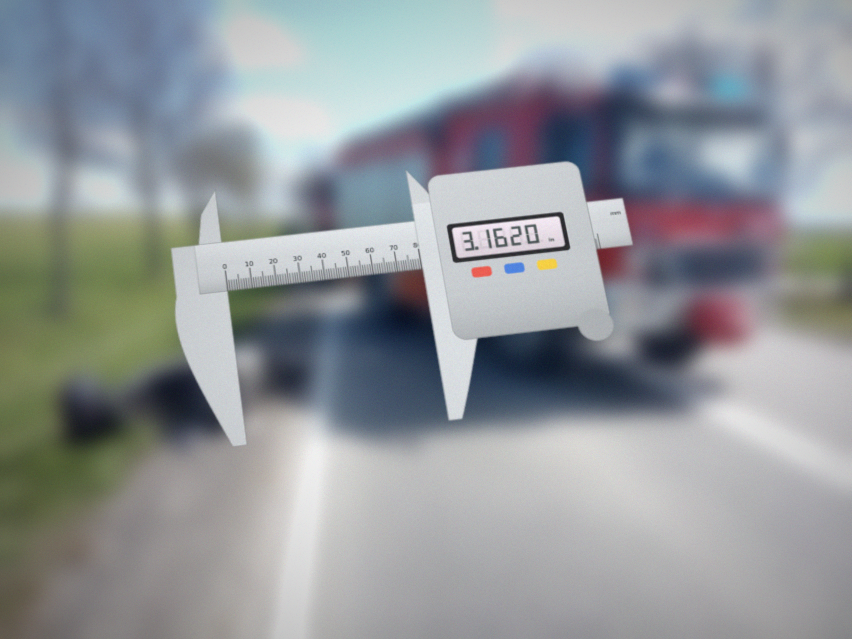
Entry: in 3.1620
